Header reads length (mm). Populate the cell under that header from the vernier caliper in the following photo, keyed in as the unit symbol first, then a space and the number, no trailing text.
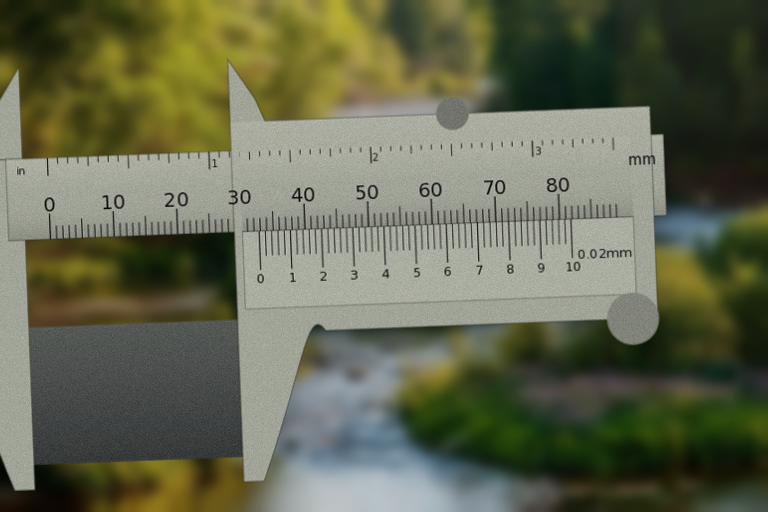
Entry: mm 32.8
